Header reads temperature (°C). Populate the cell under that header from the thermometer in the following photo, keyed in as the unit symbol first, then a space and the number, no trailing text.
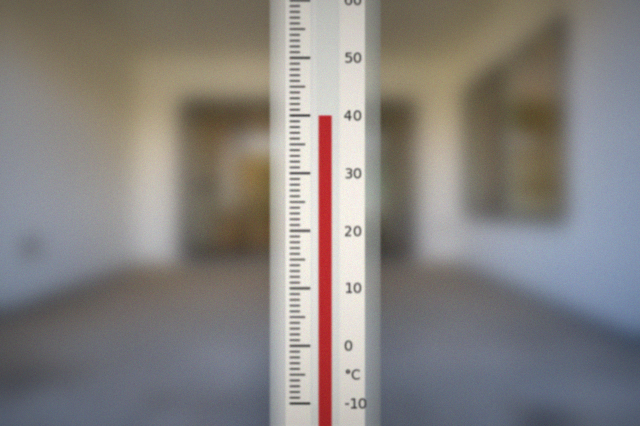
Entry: °C 40
